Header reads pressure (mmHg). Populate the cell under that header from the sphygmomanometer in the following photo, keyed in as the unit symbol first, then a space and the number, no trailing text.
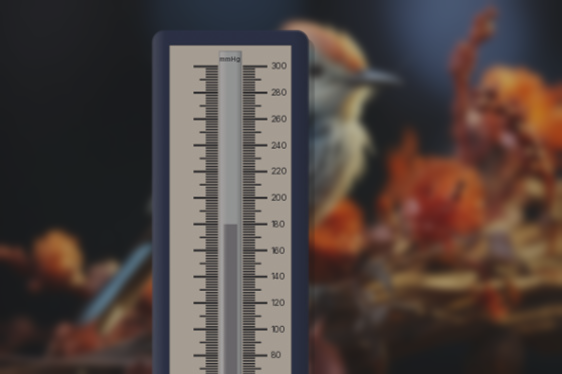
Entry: mmHg 180
